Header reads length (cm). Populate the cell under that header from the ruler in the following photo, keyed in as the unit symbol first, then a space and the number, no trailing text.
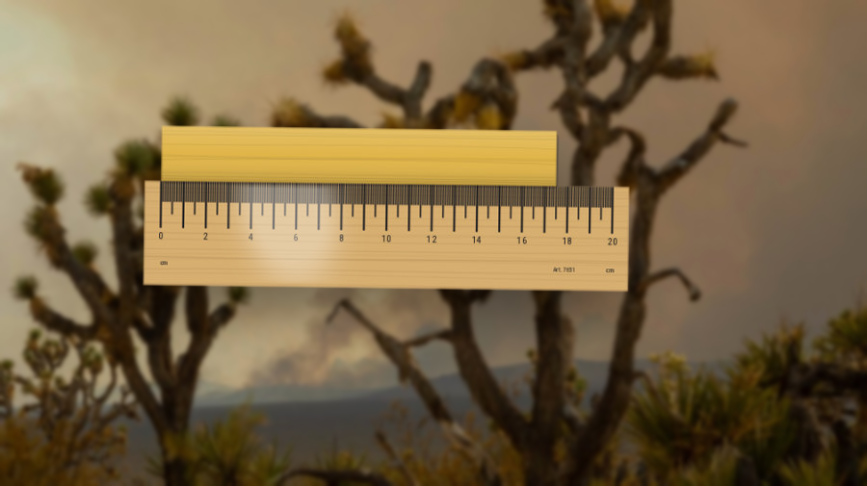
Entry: cm 17.5
